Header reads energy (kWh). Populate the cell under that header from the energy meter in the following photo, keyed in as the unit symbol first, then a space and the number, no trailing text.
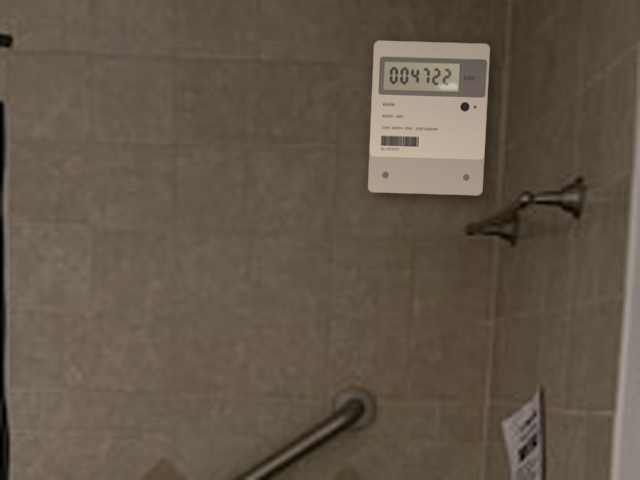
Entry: kWh 4722
